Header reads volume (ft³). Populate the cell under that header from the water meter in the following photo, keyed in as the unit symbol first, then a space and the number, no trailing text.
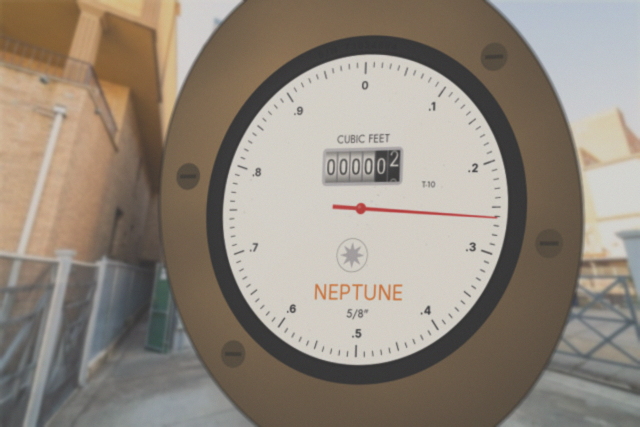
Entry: ft³ 2.26
